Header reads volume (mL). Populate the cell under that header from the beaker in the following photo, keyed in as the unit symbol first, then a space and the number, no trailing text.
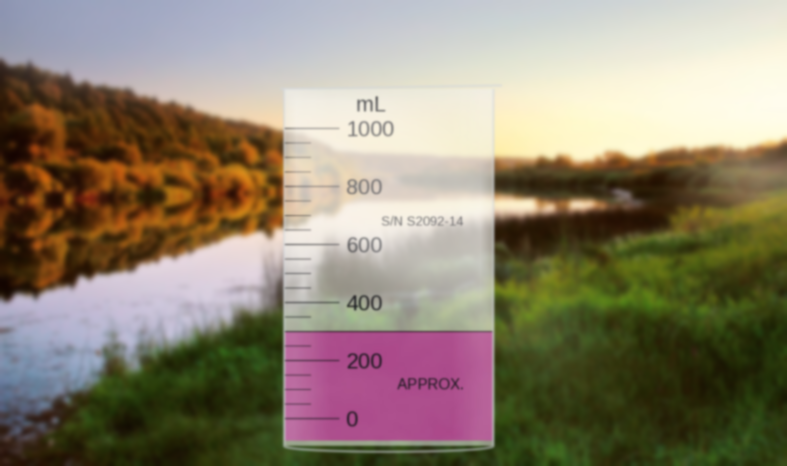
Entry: mL 300
